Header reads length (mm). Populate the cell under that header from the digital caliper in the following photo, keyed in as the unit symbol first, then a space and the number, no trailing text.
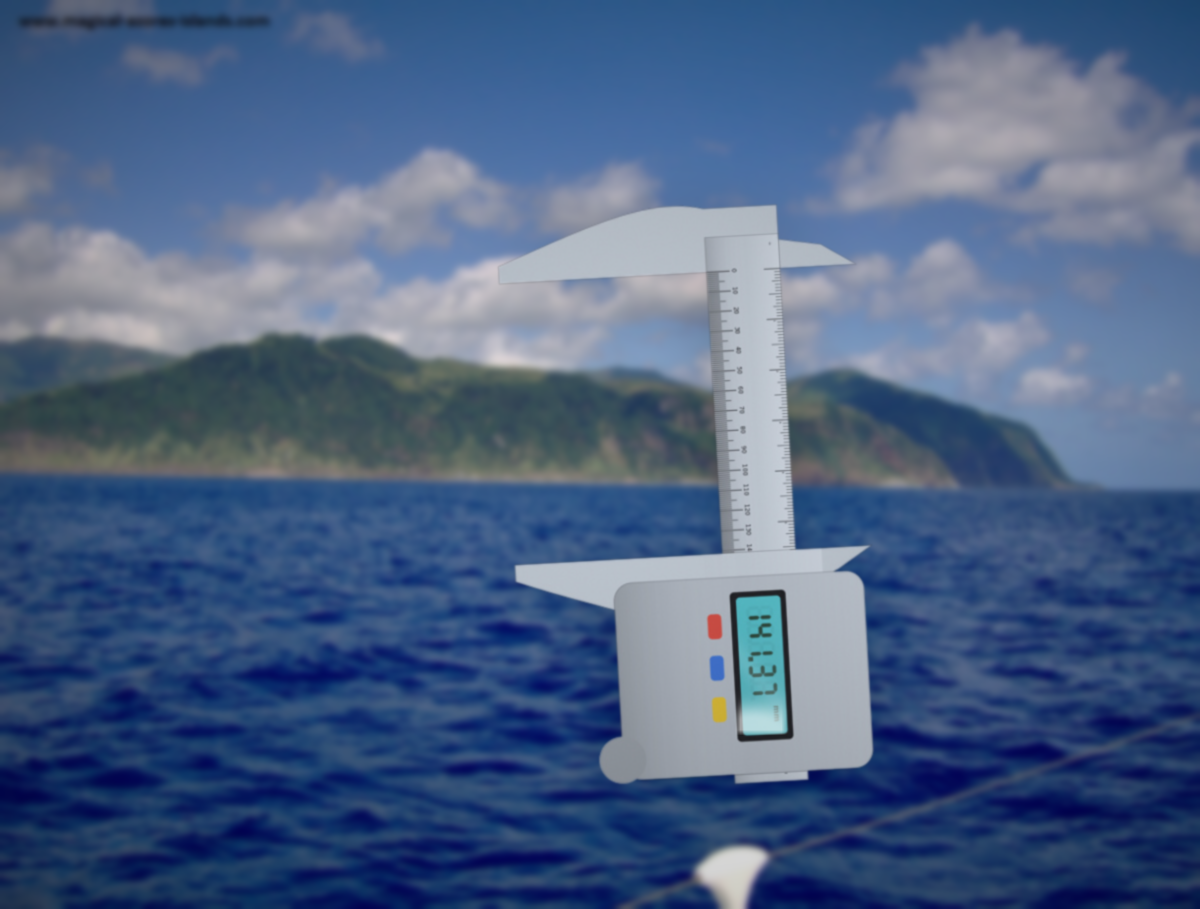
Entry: mm 141.37
